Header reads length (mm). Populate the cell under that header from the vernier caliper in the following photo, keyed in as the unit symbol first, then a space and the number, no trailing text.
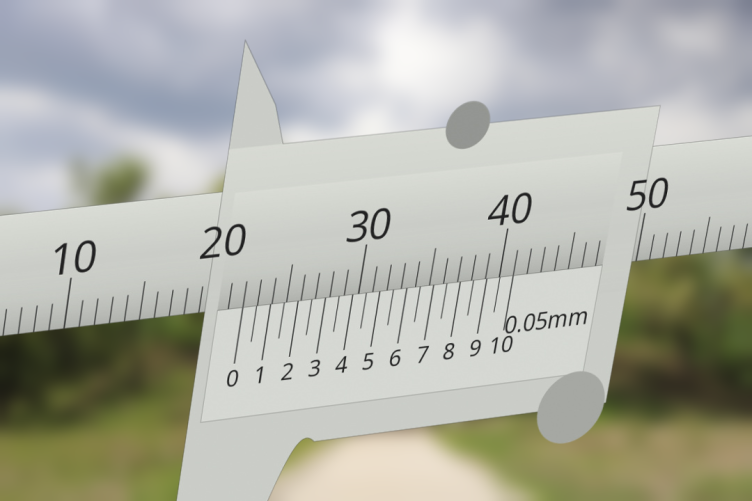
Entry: mm 22.0
